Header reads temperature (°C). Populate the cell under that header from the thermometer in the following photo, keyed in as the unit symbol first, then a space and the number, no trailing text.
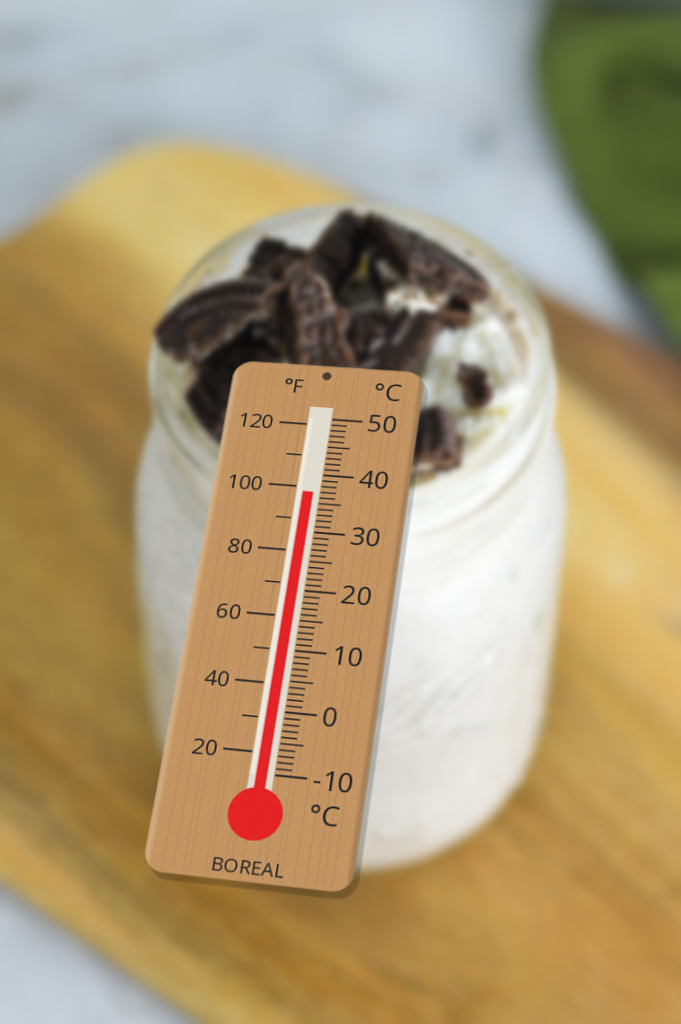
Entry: °C 37
